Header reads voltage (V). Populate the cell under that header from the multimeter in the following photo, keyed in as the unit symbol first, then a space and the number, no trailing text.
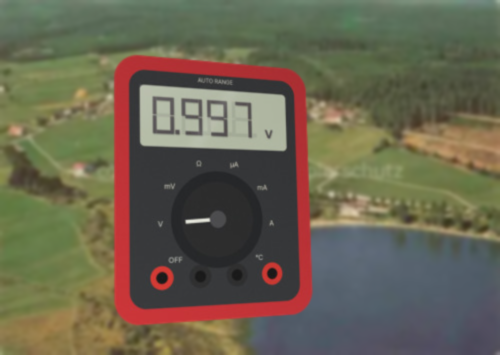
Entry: V 0.997
